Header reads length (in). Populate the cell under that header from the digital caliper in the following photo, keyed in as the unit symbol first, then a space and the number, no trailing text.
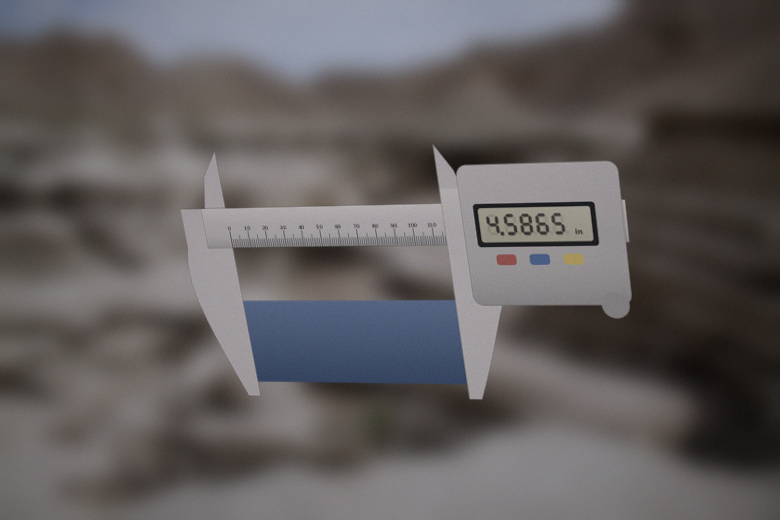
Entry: in 4.5865
